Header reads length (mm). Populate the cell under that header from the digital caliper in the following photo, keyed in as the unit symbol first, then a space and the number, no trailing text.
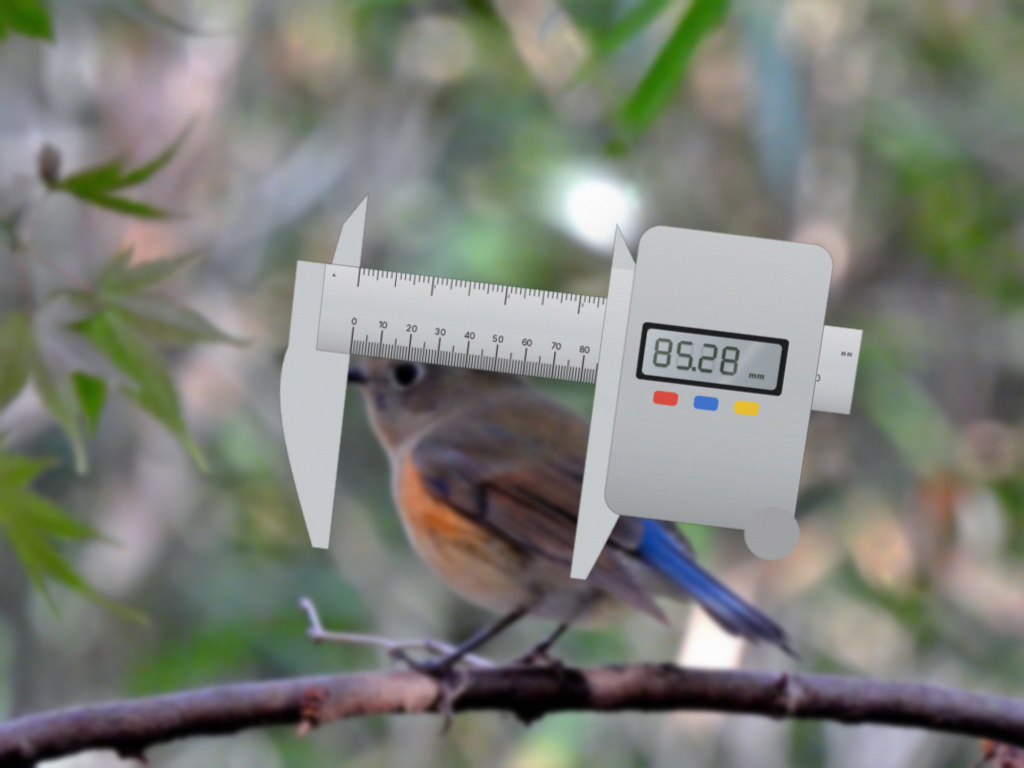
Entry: mm 85.28
